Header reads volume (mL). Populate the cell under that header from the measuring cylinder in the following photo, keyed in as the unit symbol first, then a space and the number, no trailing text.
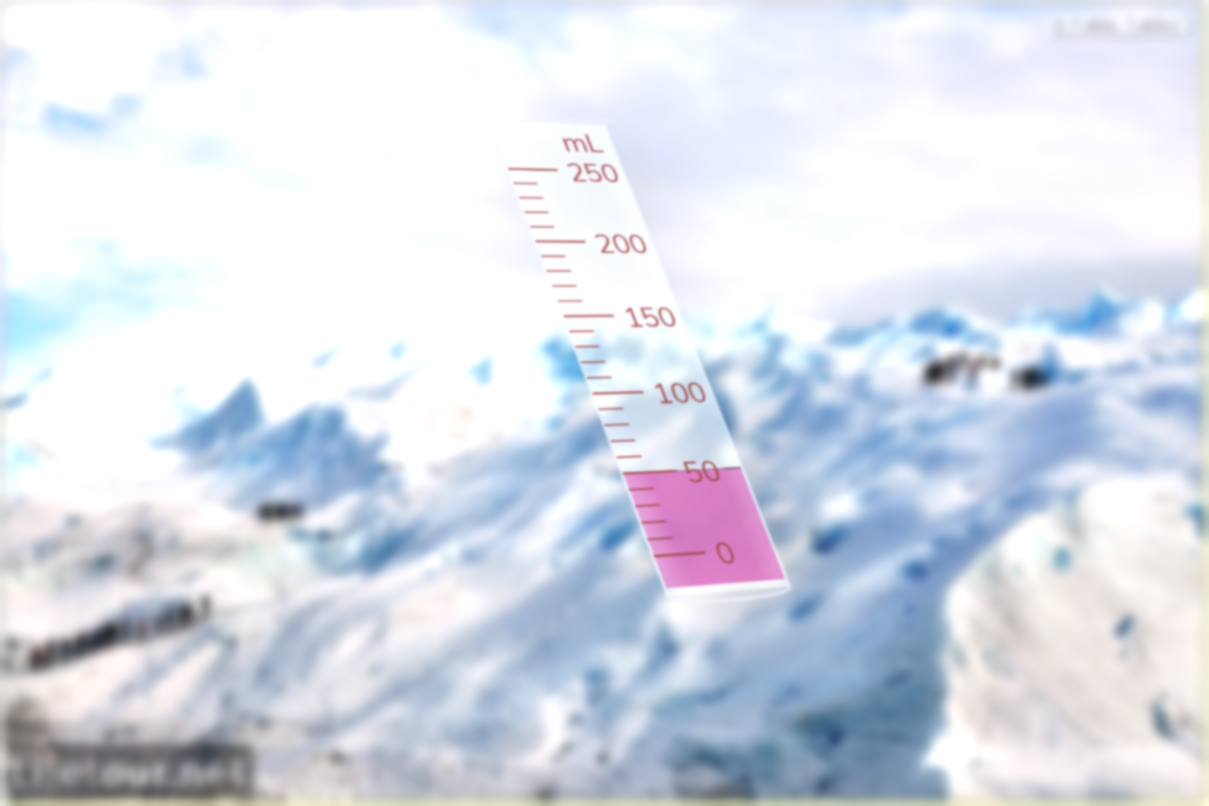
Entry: mL 50
